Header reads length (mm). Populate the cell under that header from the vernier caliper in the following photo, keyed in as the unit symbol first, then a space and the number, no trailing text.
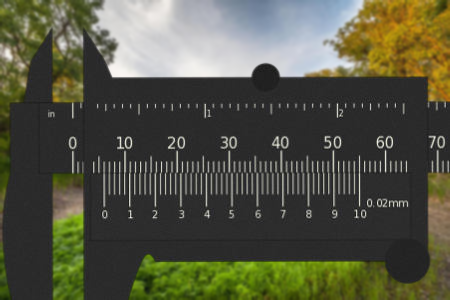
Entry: mm 6.0
